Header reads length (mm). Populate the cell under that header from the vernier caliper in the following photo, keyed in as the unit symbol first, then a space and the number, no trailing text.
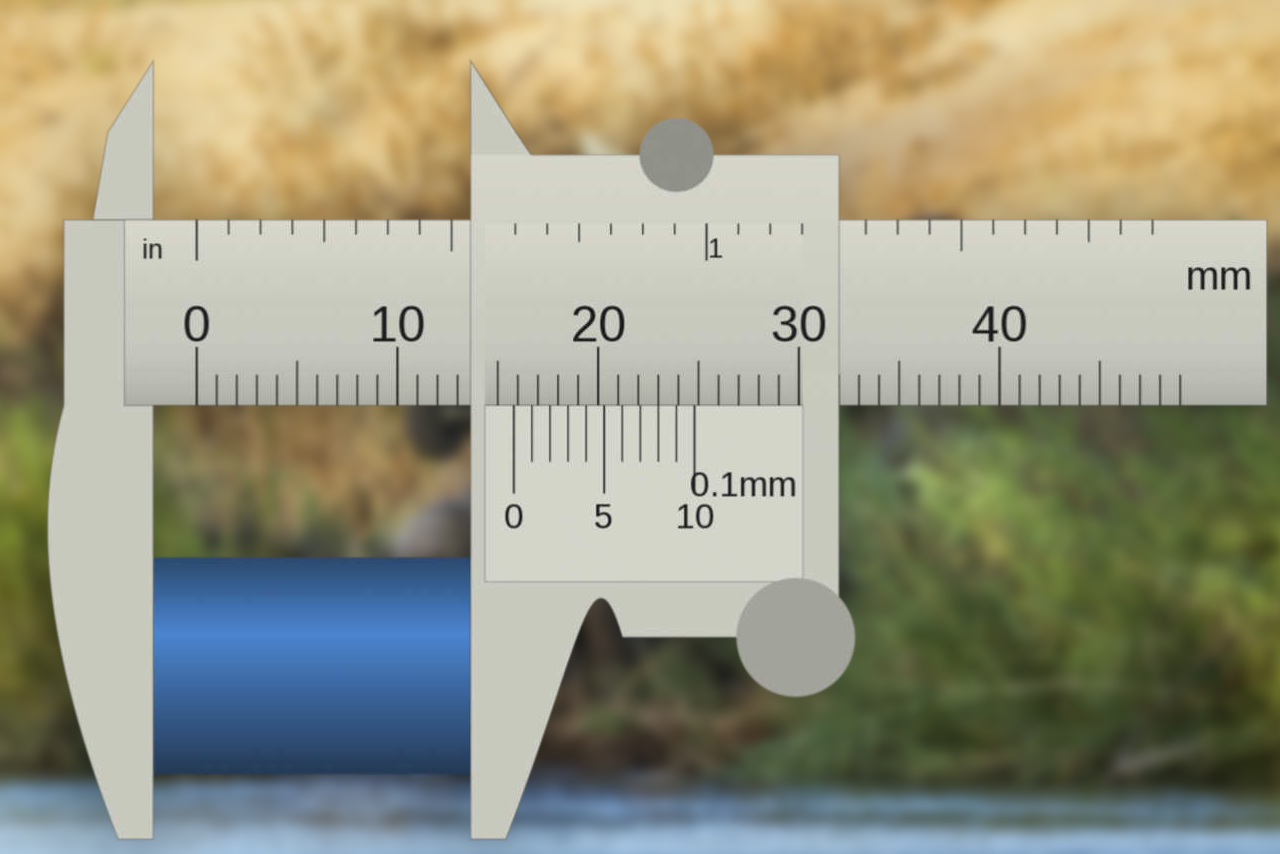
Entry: mm 15.8
